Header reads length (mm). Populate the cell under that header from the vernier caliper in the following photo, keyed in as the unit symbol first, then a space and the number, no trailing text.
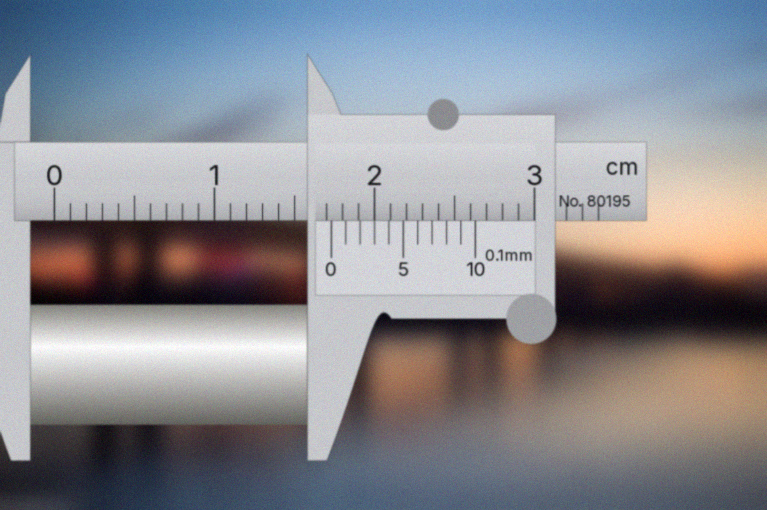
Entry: mm 17.3
